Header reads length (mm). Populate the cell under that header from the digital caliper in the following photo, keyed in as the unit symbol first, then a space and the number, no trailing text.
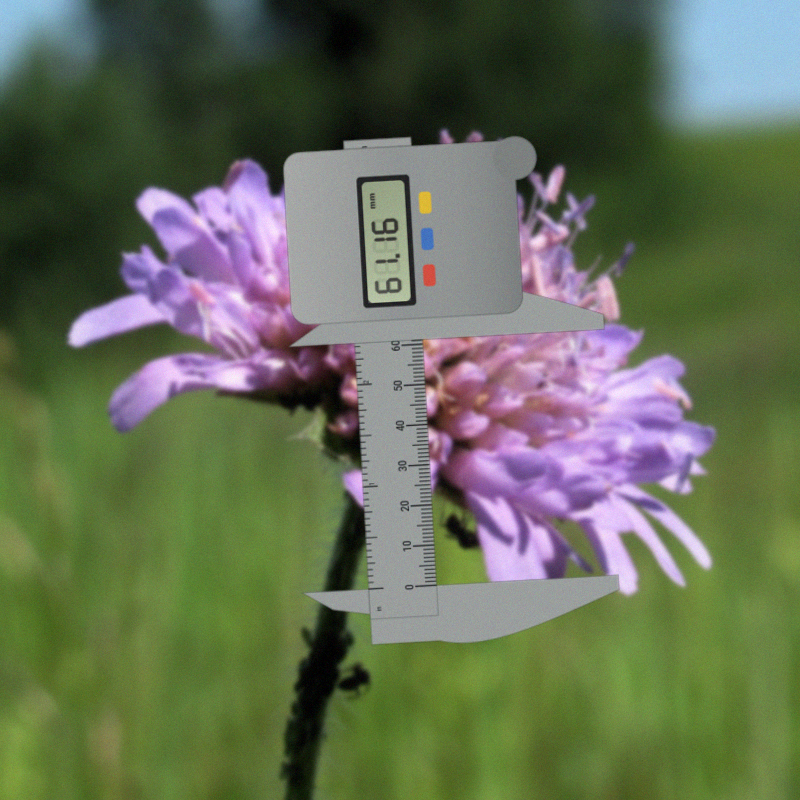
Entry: mm 61.16
